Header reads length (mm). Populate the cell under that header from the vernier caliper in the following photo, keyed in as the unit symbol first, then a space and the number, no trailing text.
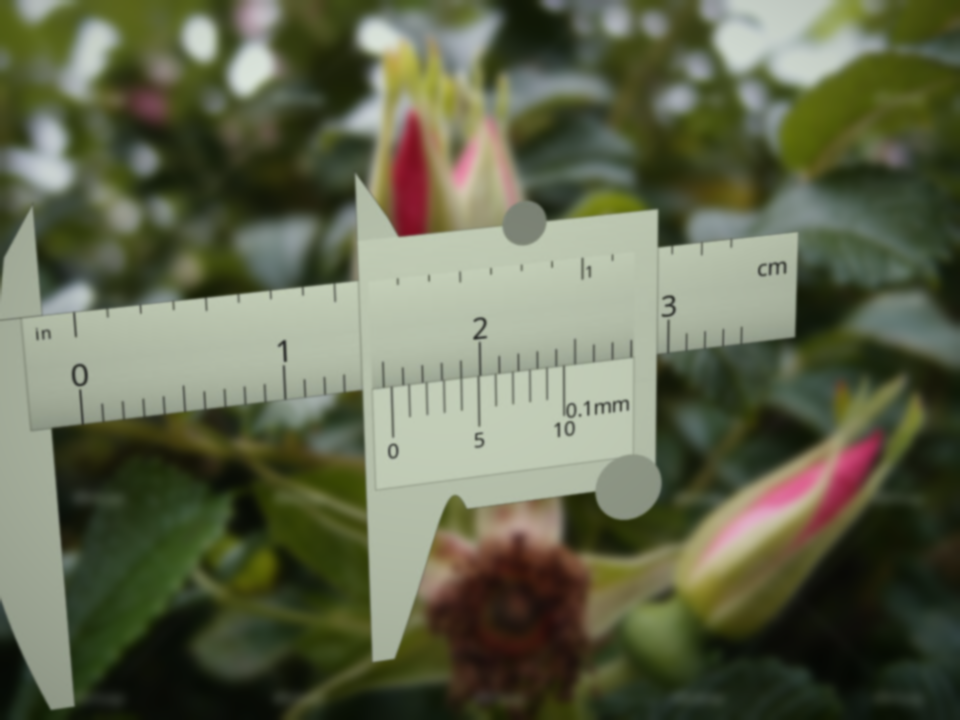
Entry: mm 15.4
